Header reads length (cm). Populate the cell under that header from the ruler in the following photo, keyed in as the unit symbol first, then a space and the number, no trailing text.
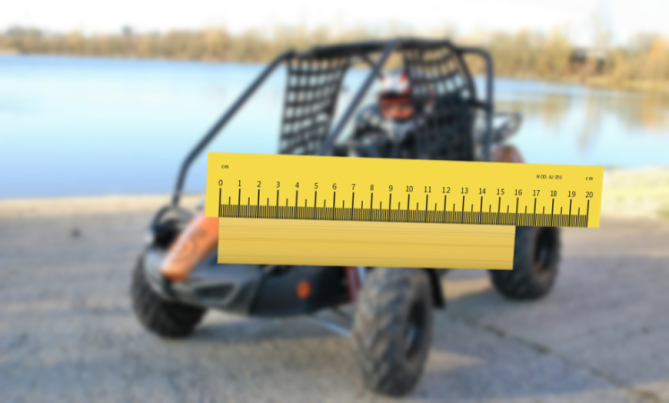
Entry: cm 16
